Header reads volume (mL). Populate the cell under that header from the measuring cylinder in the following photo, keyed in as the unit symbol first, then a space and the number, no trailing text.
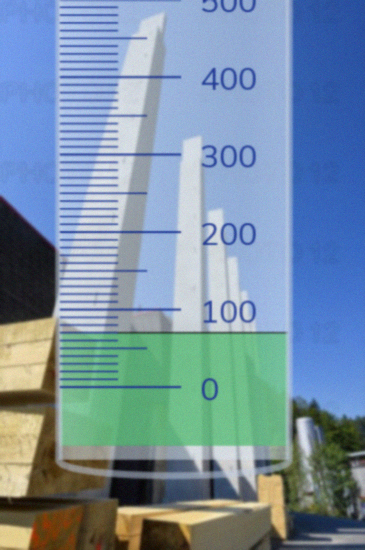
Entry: mL 70
